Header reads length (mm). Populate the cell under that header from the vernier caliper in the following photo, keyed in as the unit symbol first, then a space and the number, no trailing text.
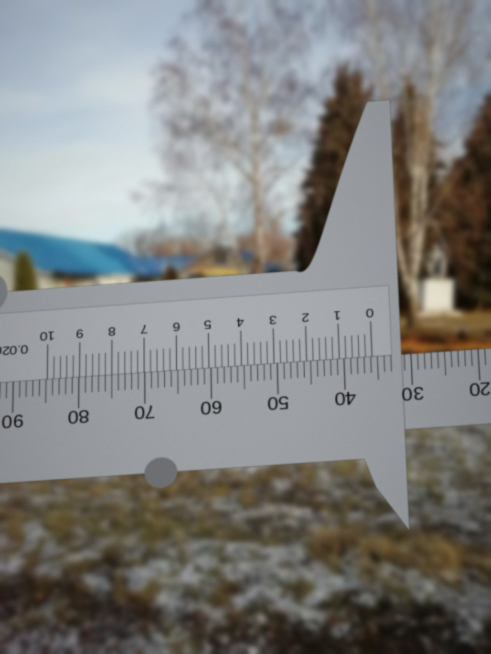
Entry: mm 35.8
